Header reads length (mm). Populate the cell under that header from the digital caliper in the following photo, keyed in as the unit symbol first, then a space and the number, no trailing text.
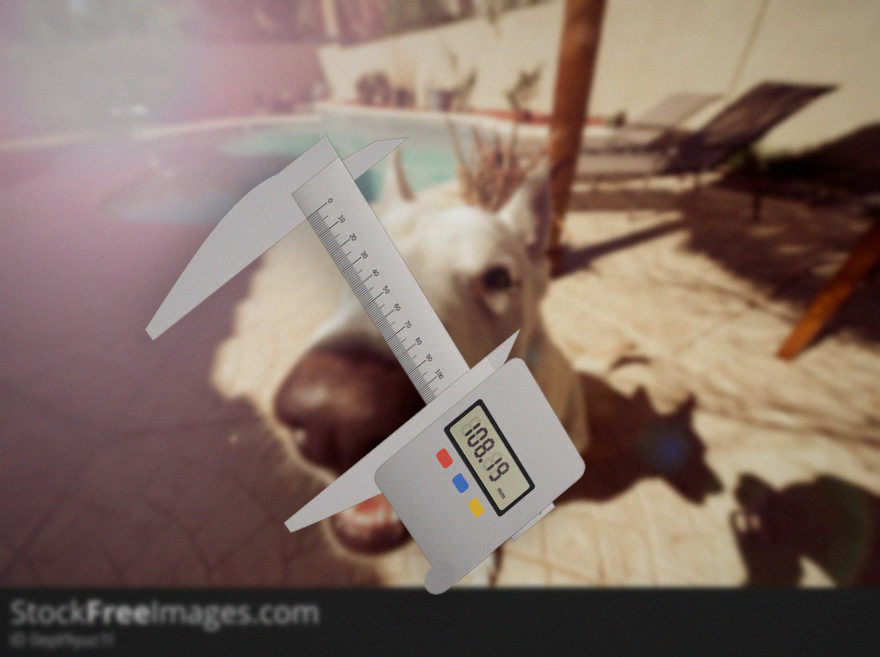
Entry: mm 108.19
